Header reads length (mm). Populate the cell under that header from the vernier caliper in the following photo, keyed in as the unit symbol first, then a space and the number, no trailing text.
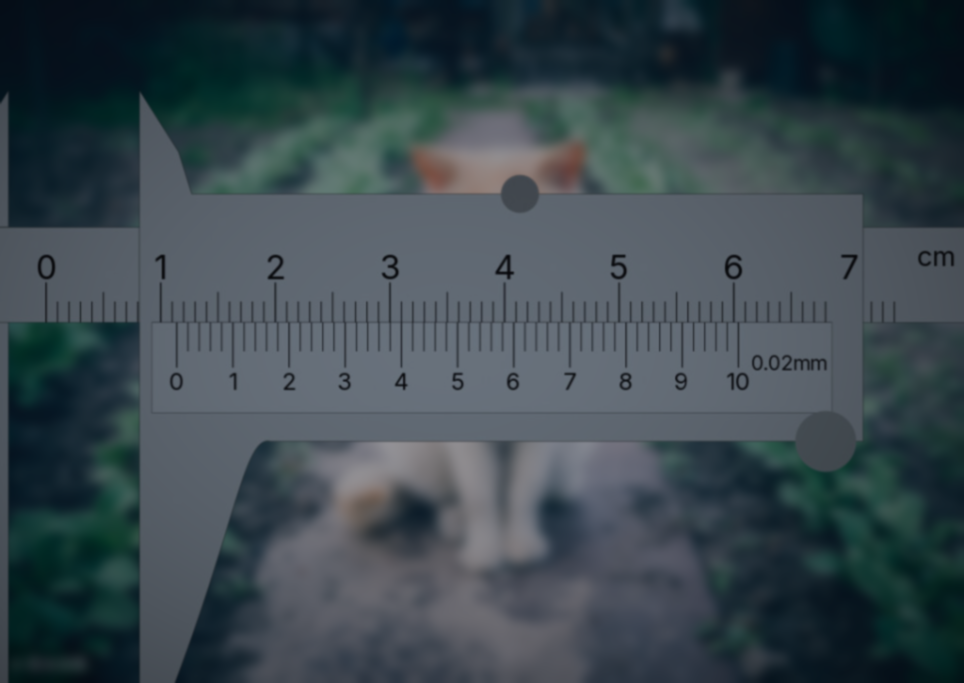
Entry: mm 11.4
